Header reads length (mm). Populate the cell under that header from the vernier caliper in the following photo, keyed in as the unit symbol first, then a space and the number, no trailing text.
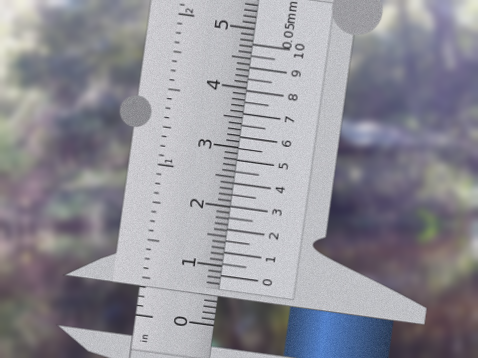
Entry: mm 8.4
